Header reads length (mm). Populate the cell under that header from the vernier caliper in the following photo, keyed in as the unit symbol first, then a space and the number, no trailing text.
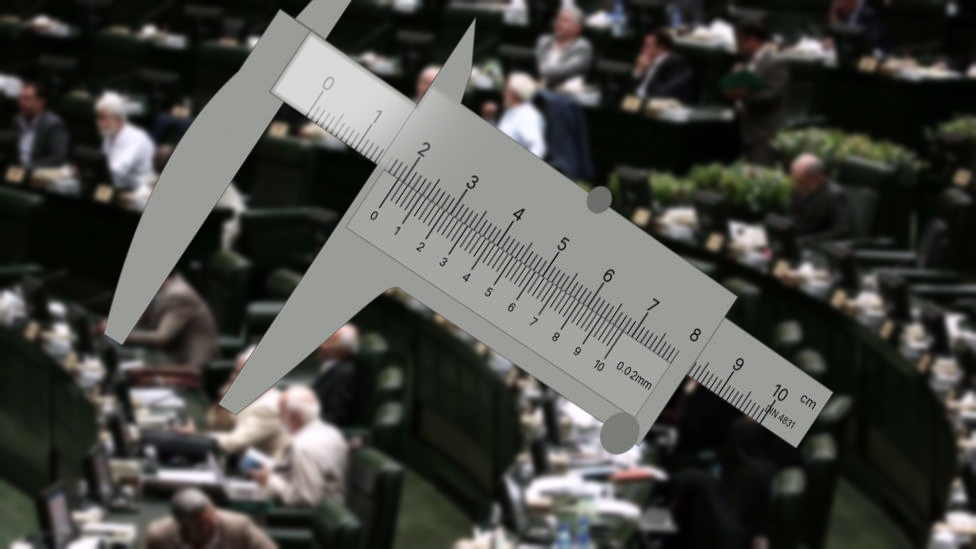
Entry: mm 19.0
